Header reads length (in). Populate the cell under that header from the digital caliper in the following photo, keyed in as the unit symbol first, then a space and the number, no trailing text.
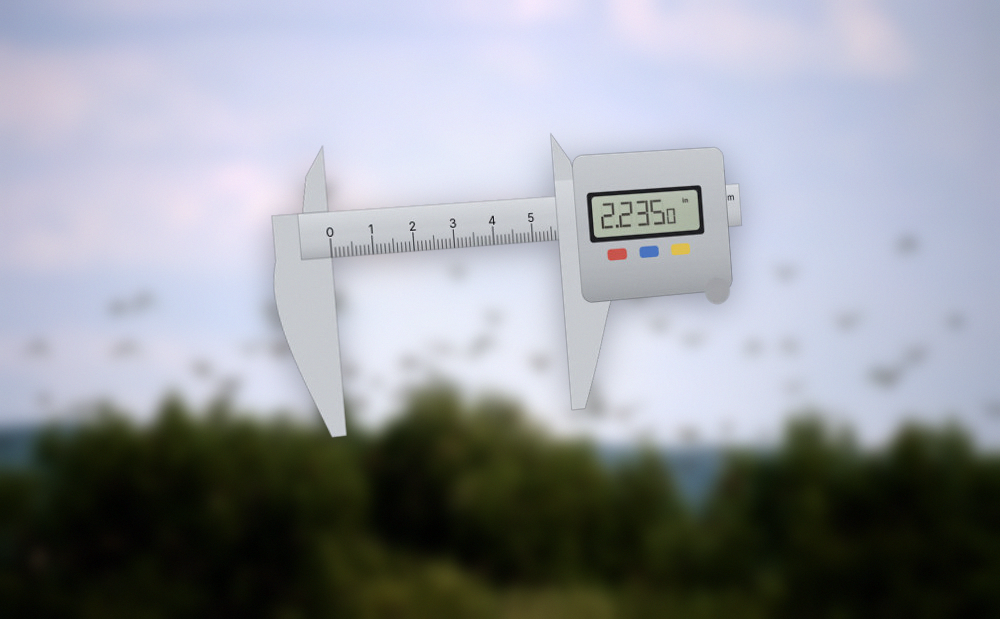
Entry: in 2.2350
